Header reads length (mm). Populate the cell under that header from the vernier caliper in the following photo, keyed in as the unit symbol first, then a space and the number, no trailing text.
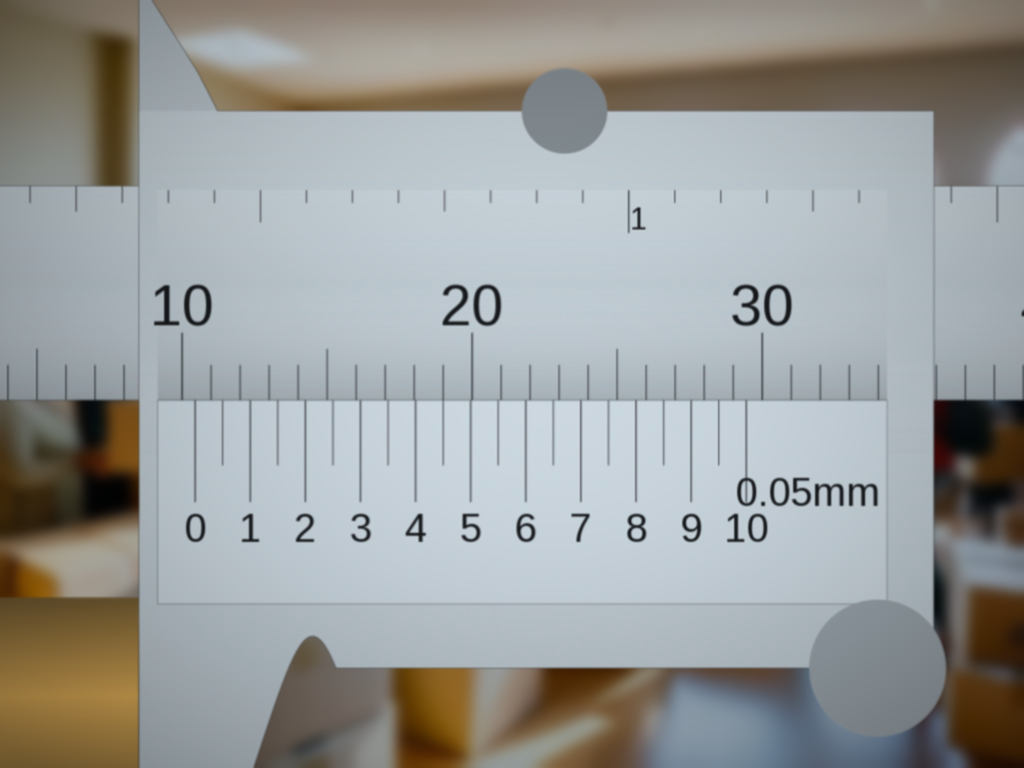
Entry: mm 10.45
